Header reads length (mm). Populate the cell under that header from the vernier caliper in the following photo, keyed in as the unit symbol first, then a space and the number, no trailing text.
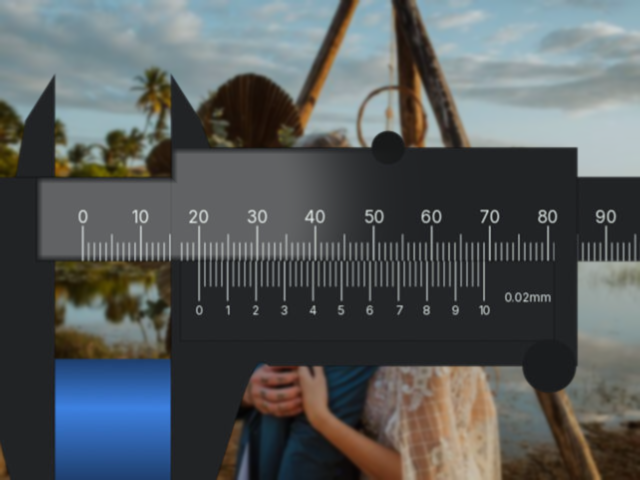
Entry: mm 20.0
